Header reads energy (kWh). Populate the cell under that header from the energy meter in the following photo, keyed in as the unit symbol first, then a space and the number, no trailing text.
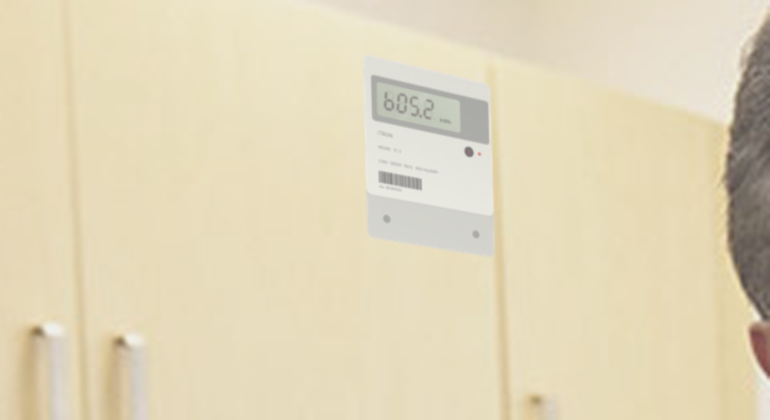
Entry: kWh 605.2
